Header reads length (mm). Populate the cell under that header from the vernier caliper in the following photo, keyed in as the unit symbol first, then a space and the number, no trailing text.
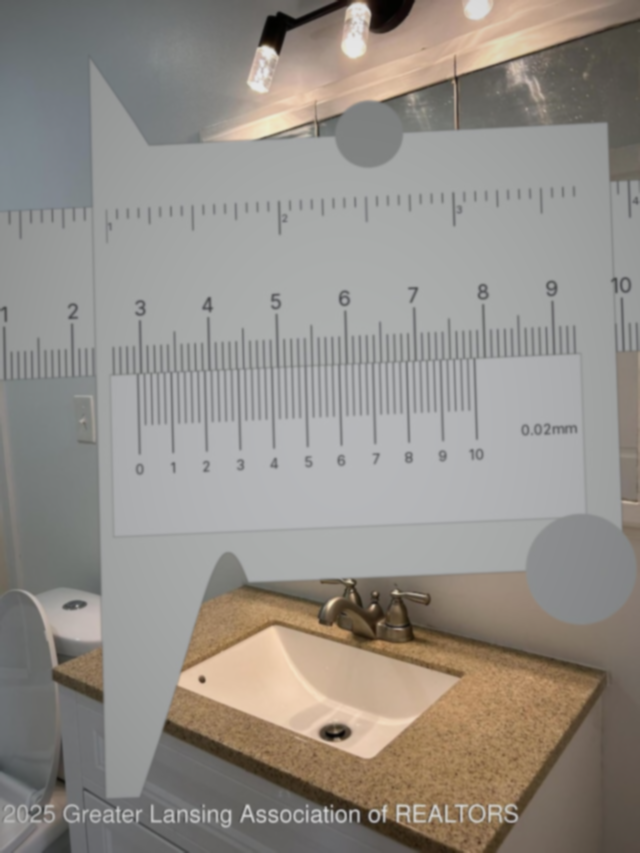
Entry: mm 29.5
